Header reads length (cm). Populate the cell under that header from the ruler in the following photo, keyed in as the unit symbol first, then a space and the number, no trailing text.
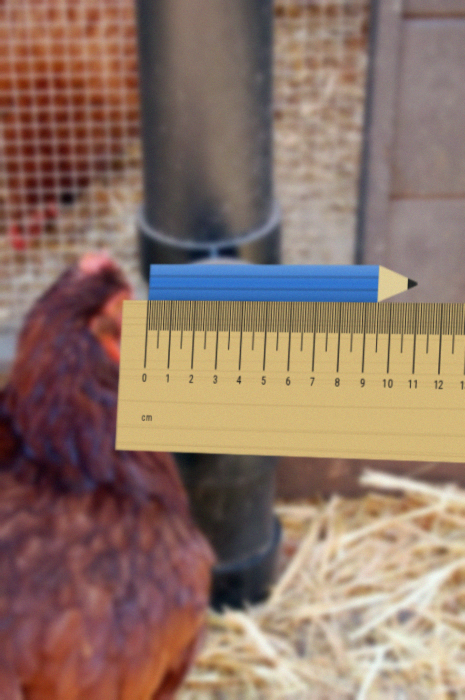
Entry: cm 11
